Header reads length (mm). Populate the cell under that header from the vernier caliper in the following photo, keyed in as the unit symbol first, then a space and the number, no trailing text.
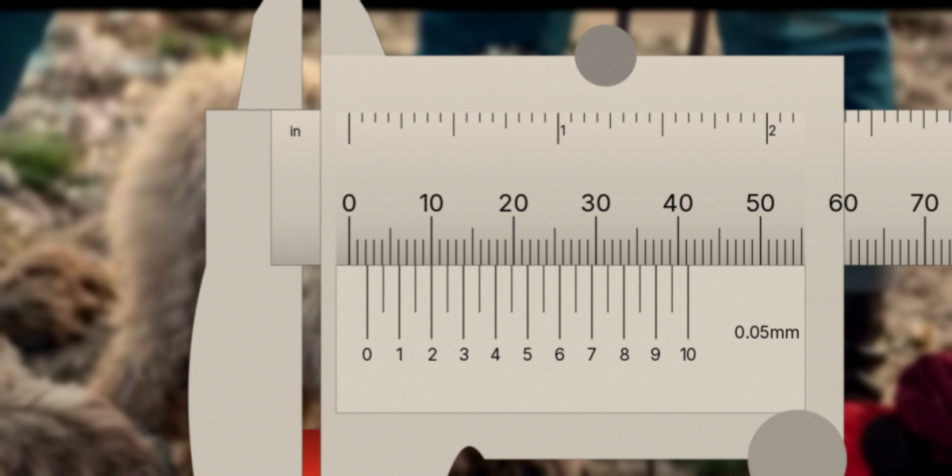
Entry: mm 2.2
